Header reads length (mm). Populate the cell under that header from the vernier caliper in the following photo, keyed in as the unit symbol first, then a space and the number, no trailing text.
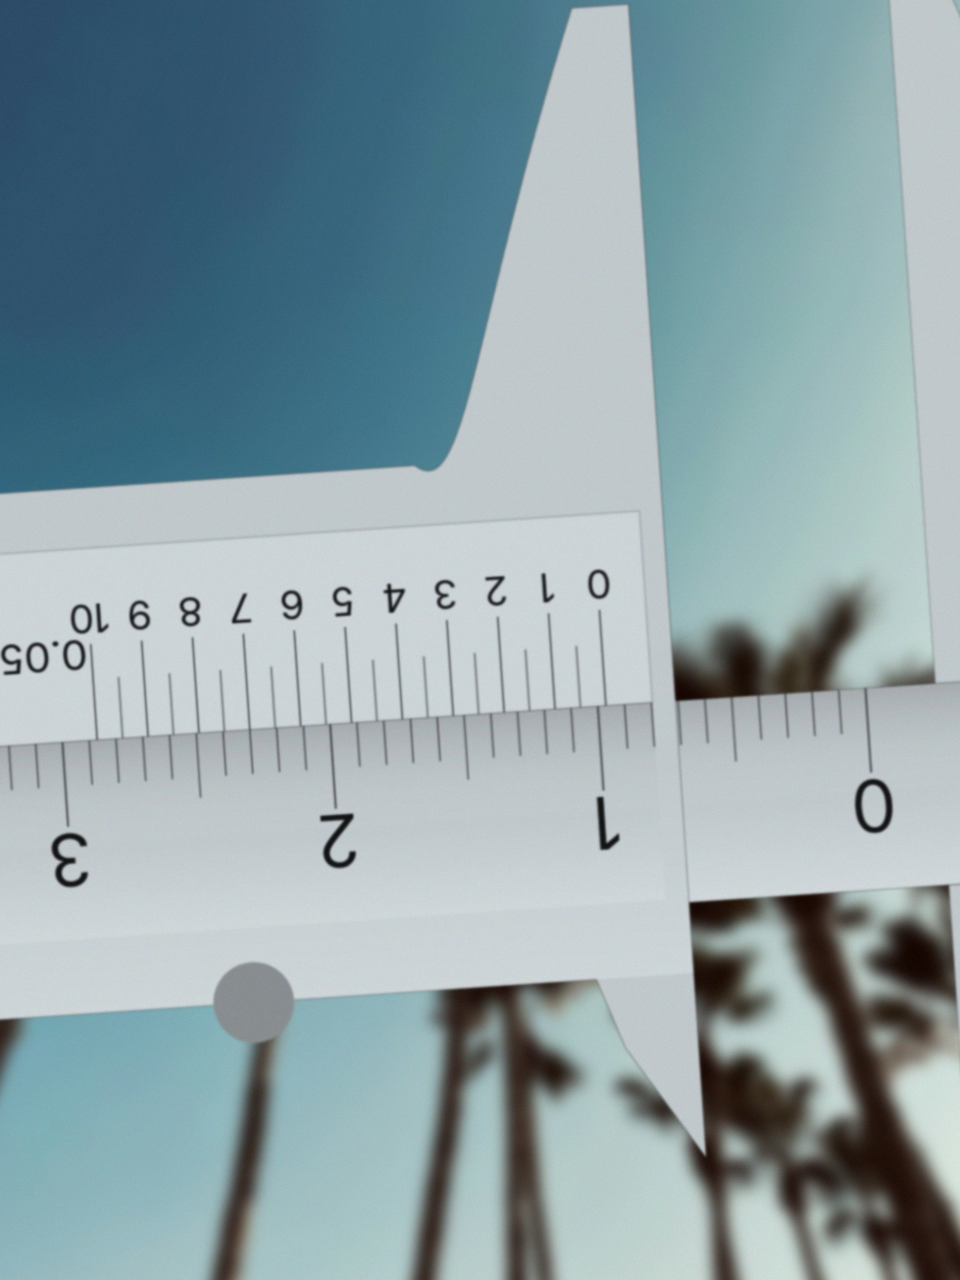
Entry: mm 9.7
